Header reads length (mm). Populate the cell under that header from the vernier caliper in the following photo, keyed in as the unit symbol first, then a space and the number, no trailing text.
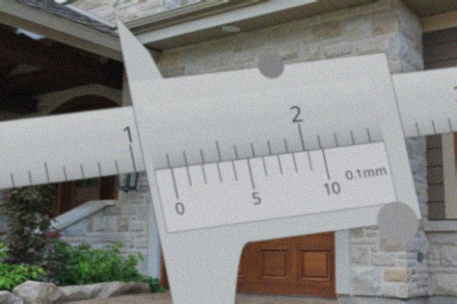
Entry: mm 12.1
